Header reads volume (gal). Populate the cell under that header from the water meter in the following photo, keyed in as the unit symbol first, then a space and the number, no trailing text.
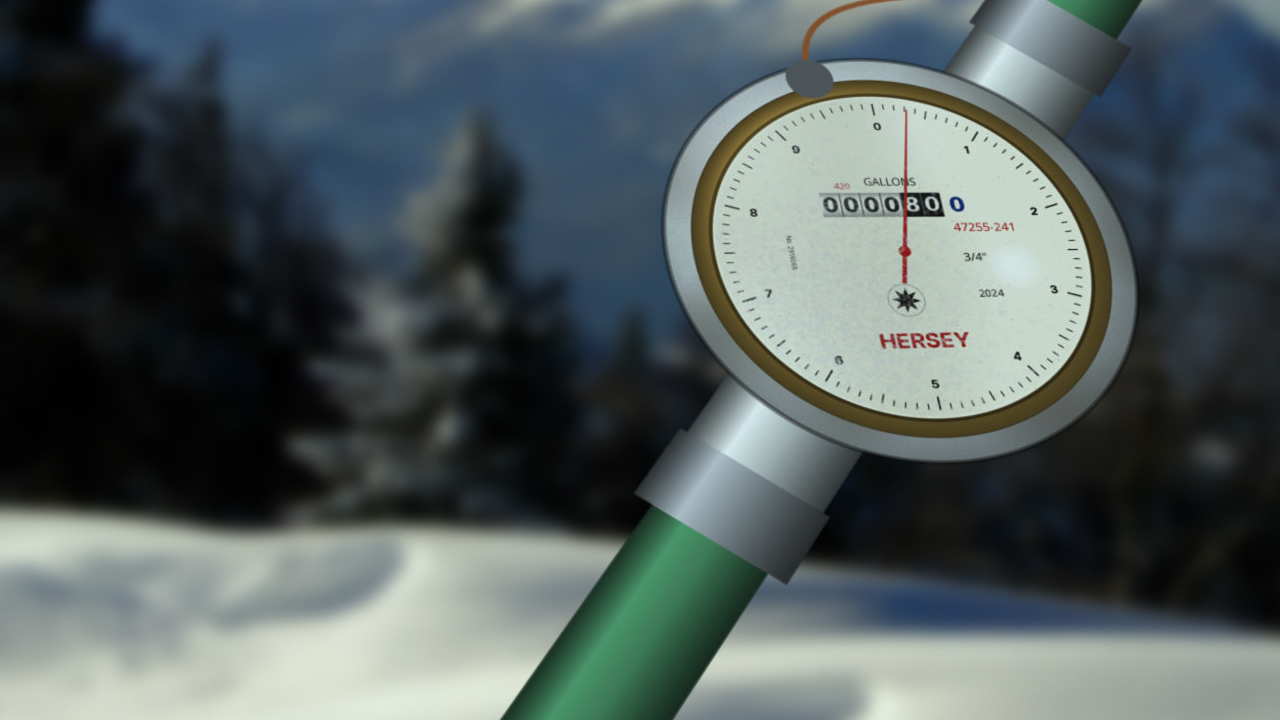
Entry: gal 800.3
